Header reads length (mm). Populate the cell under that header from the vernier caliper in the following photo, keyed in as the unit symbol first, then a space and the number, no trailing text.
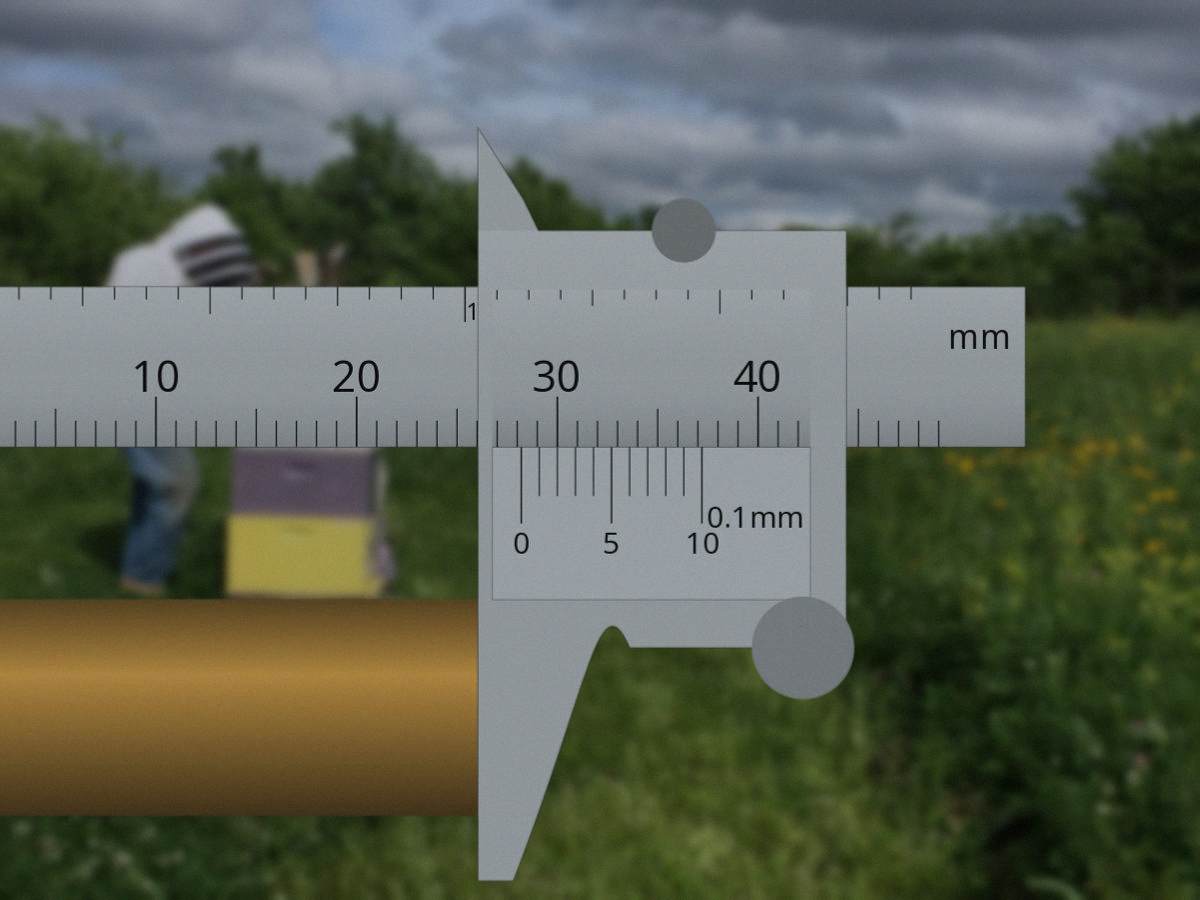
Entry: mm 28.2
